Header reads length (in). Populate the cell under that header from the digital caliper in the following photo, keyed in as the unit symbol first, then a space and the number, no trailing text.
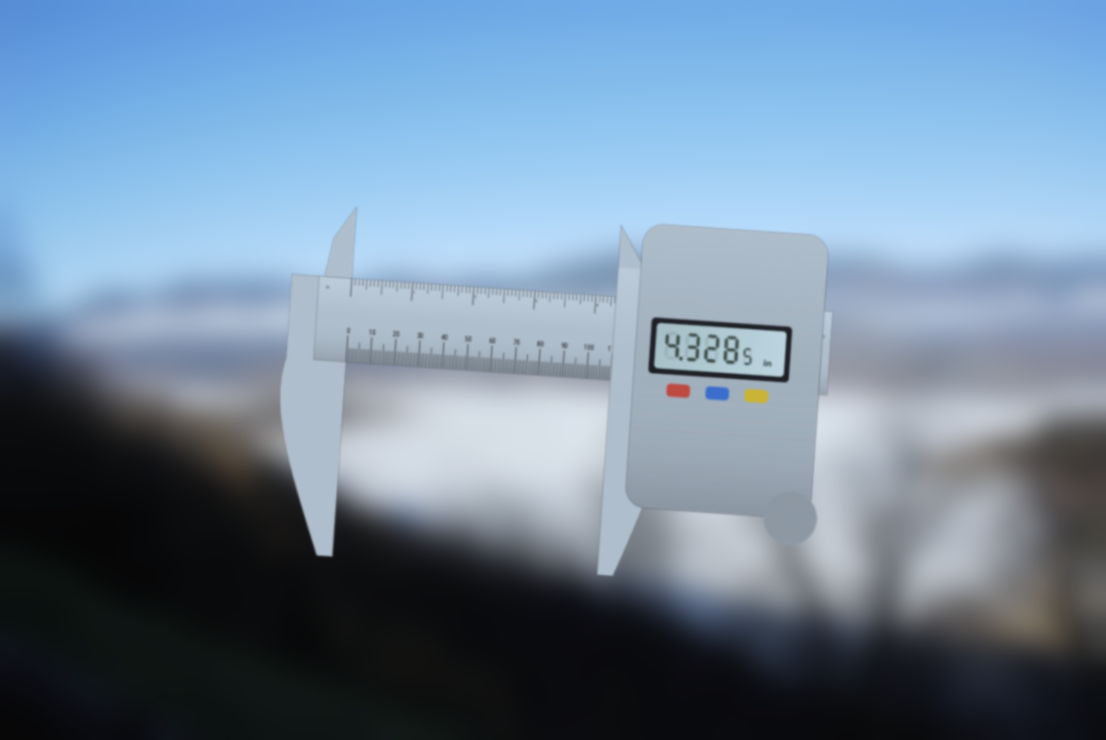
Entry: in 4.3285
